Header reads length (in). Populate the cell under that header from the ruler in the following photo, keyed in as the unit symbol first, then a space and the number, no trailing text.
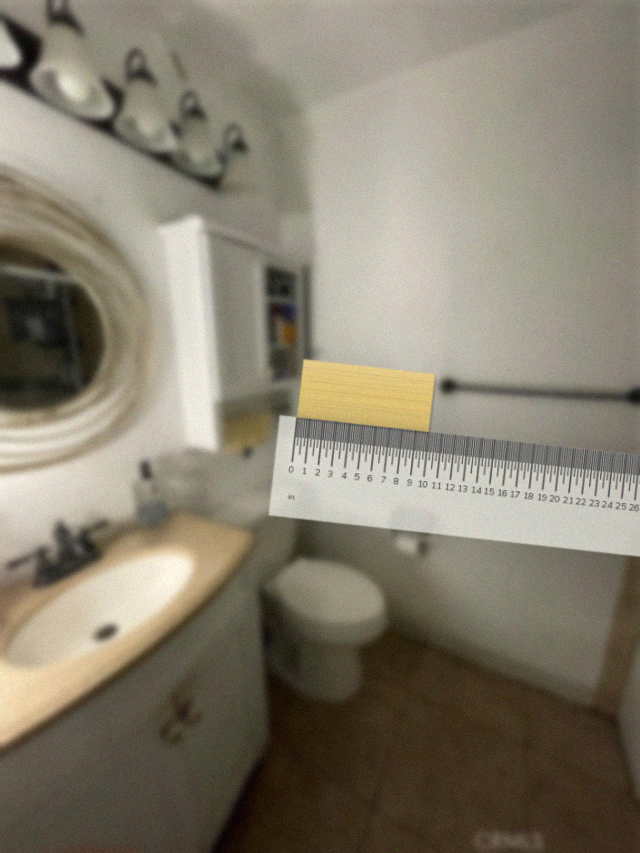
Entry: in 10
